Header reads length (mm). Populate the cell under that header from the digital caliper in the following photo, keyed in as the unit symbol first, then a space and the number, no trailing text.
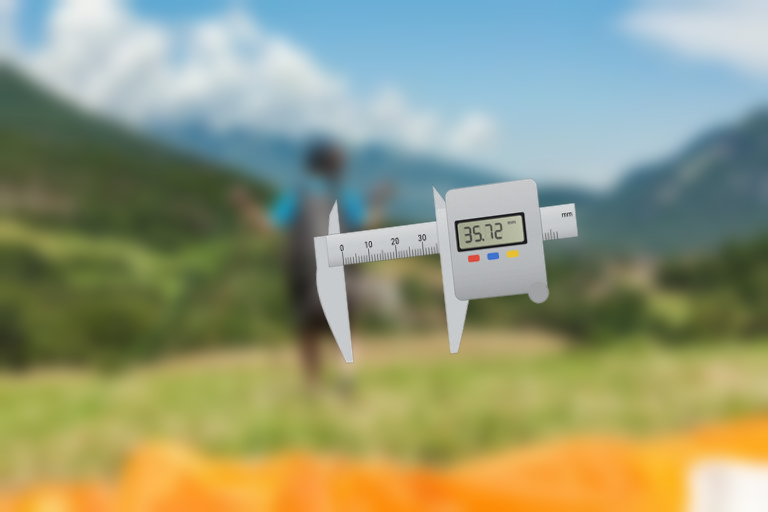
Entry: mm 35.72
